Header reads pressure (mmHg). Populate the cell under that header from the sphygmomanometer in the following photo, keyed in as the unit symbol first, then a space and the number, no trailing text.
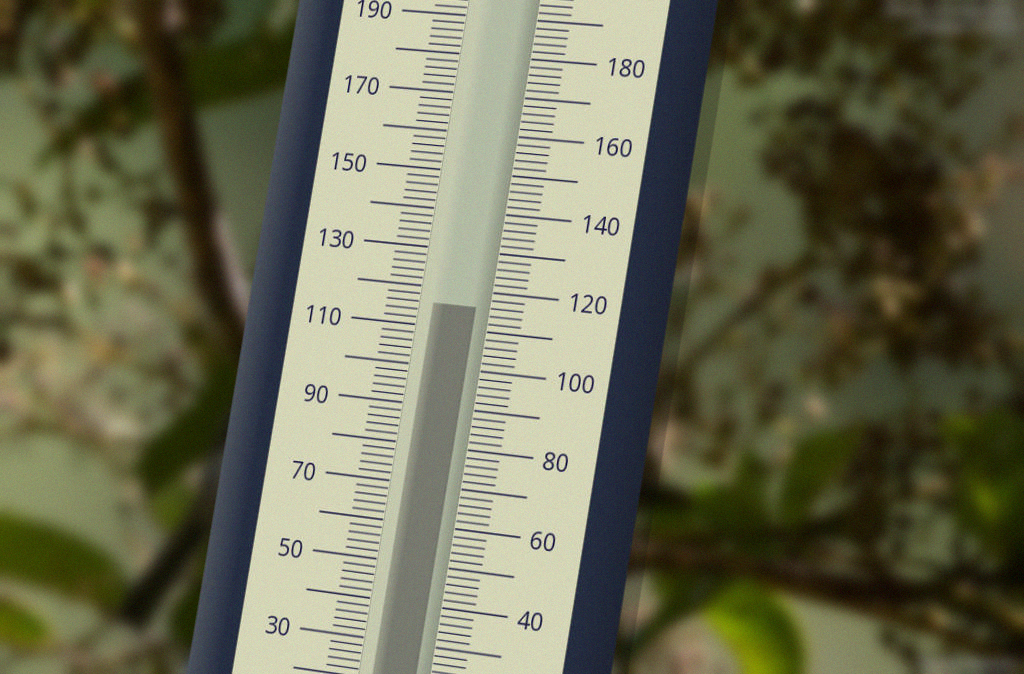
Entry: mmHg 116
